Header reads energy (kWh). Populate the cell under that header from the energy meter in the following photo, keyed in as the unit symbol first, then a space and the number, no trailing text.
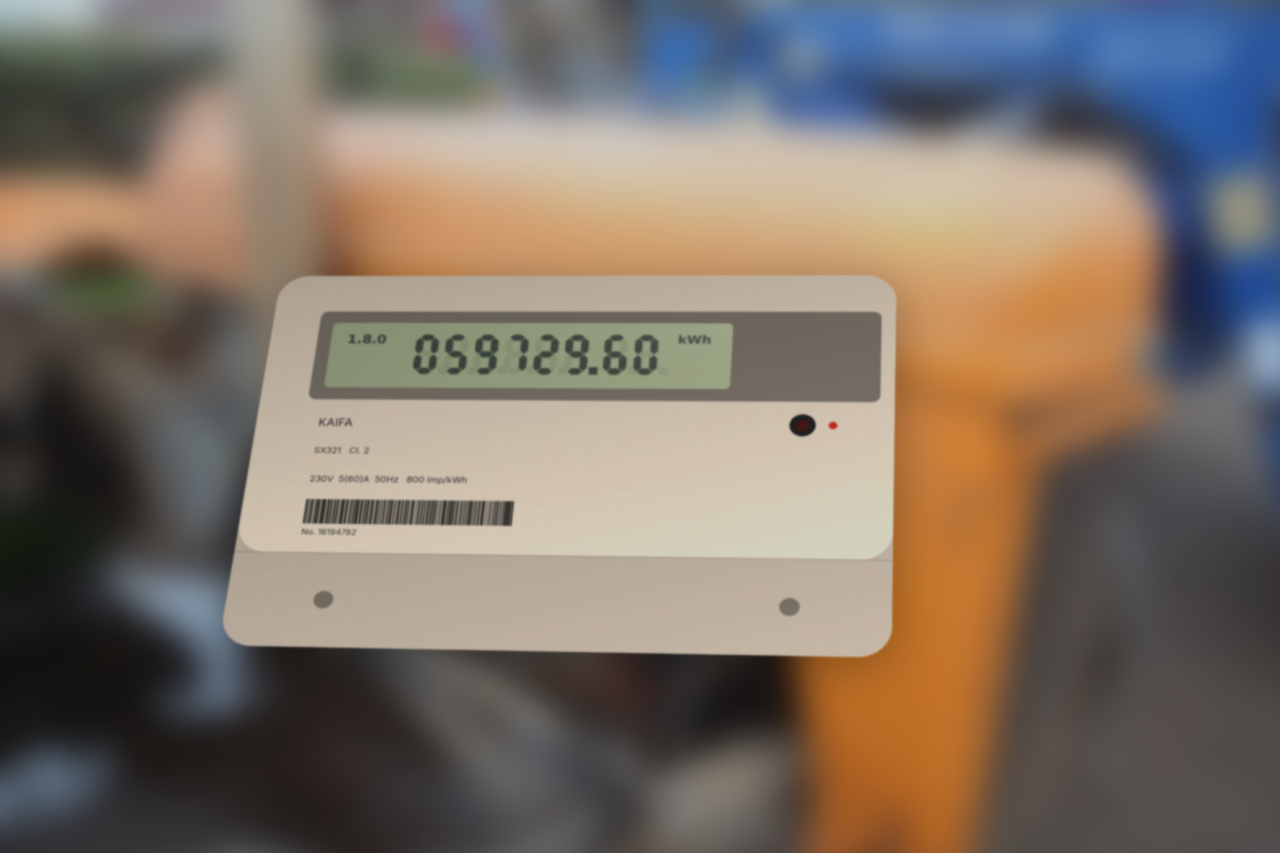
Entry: kWh 59729.60
